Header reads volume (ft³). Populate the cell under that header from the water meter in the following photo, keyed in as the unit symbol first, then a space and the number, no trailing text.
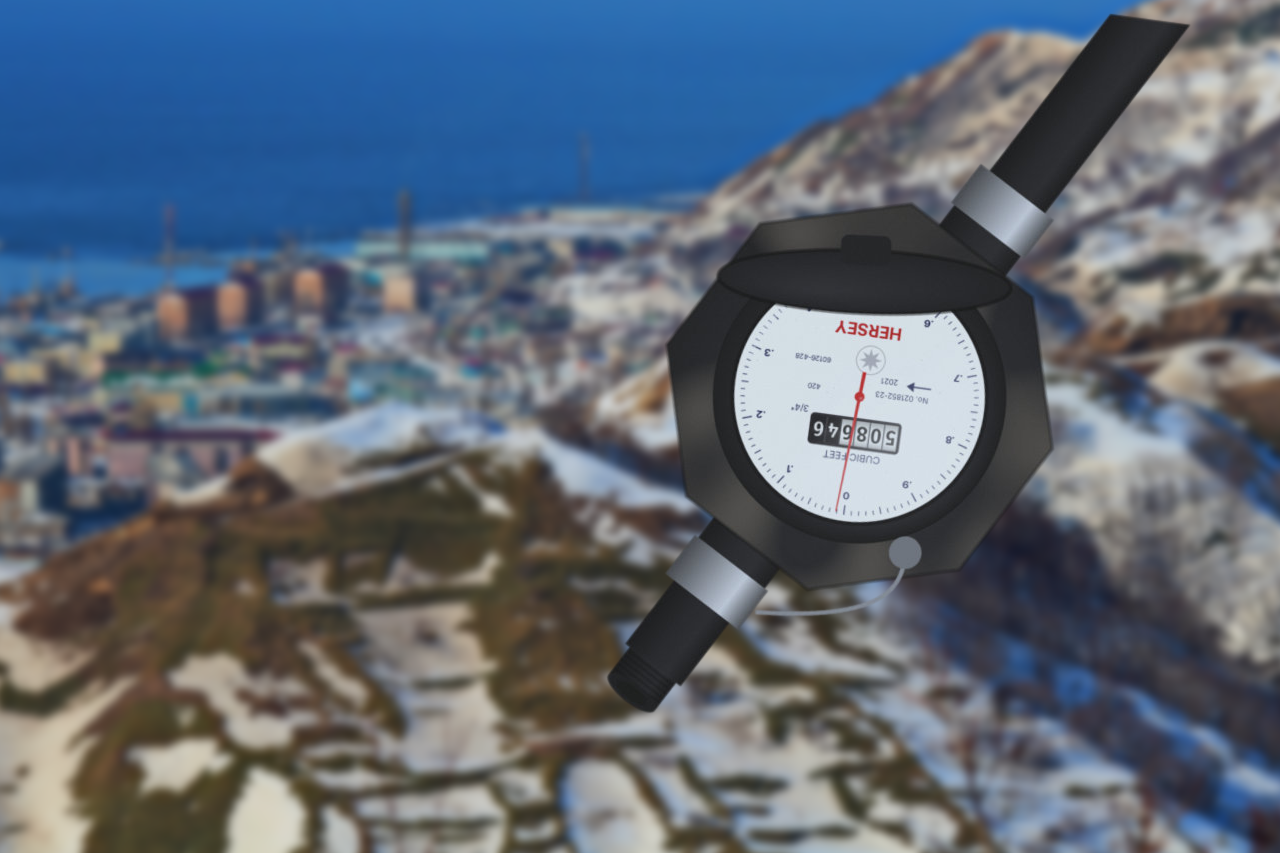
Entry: ft³ 508646.01
